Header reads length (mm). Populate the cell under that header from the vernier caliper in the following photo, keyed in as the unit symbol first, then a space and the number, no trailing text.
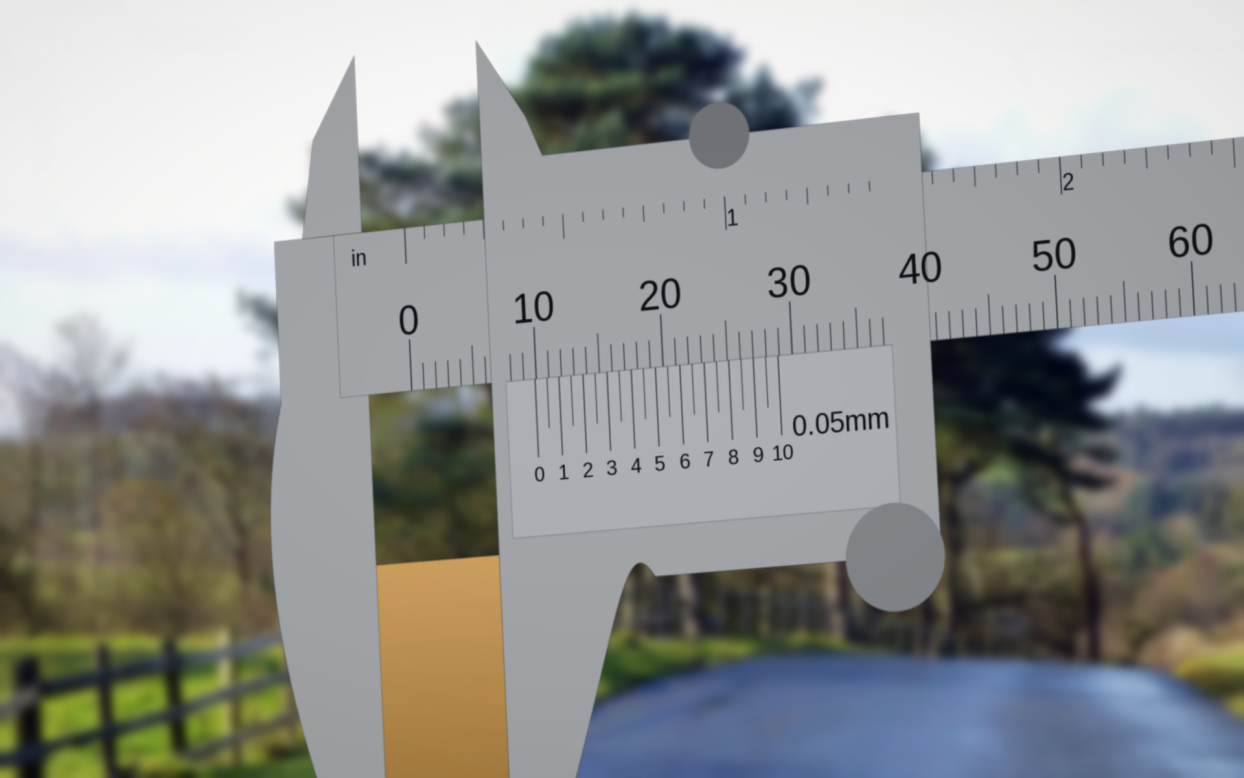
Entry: mm 9.9
